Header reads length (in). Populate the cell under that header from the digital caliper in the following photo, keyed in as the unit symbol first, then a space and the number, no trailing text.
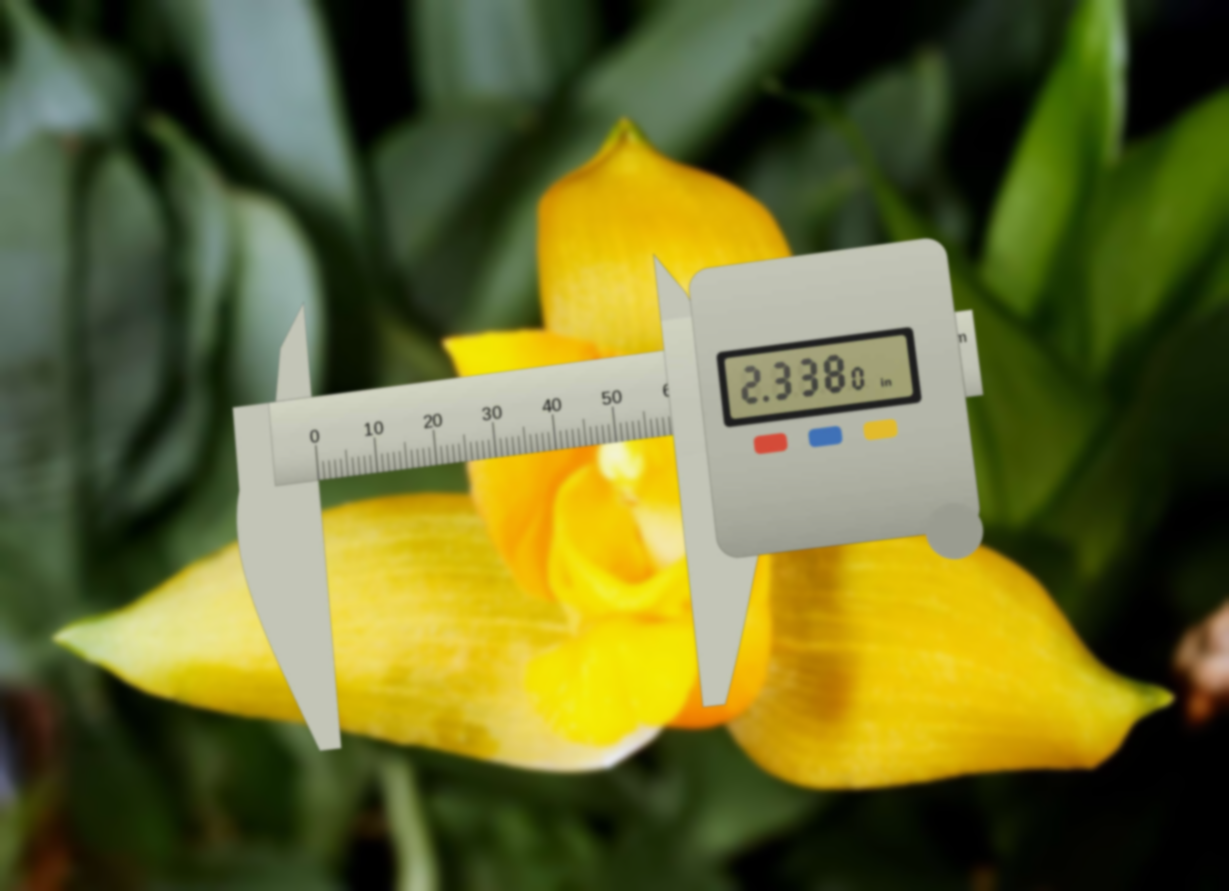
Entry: in 2.3380
